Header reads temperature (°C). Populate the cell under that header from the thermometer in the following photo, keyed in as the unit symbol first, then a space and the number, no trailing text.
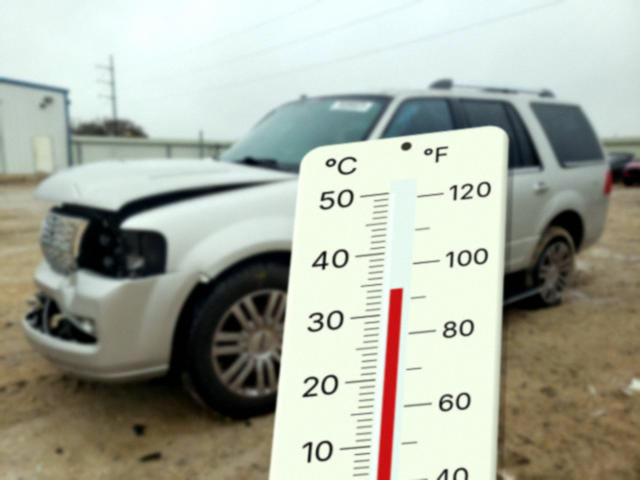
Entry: °C 34
